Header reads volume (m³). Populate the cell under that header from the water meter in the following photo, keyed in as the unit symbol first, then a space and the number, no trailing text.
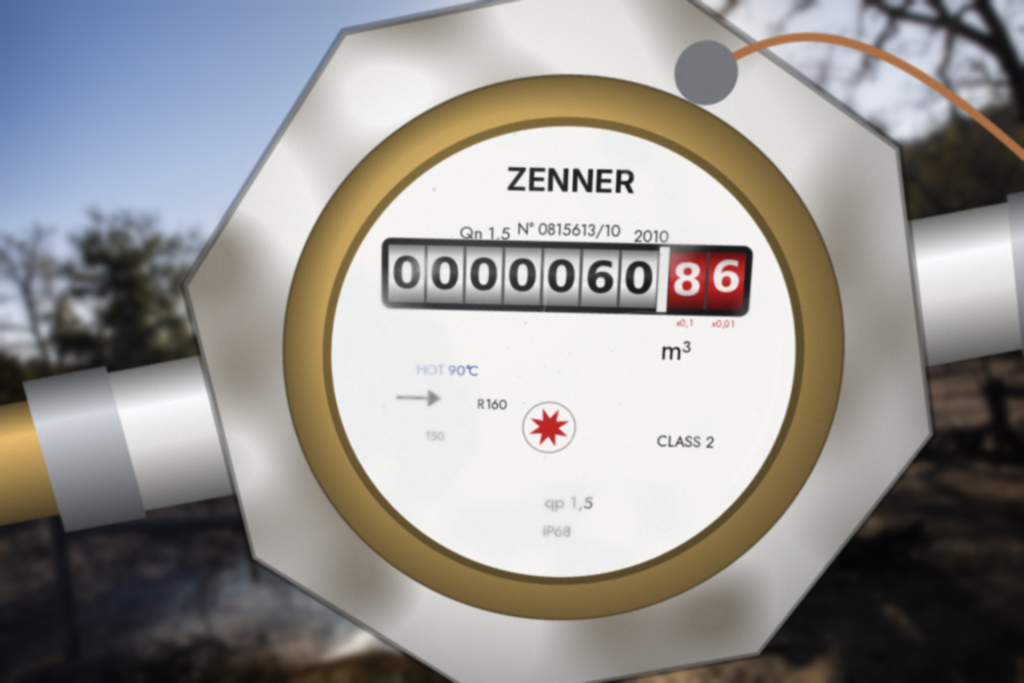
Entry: m³ 60.86
